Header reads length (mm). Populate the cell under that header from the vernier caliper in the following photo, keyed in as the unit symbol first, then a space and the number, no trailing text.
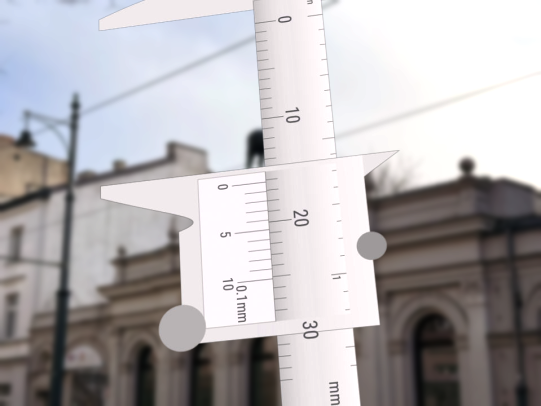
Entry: mm 16.2
